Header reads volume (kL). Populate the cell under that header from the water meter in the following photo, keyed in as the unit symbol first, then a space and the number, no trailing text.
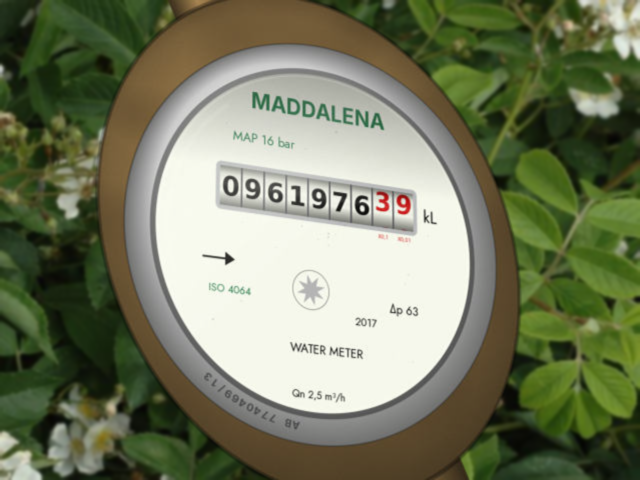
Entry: kL 961976.39
